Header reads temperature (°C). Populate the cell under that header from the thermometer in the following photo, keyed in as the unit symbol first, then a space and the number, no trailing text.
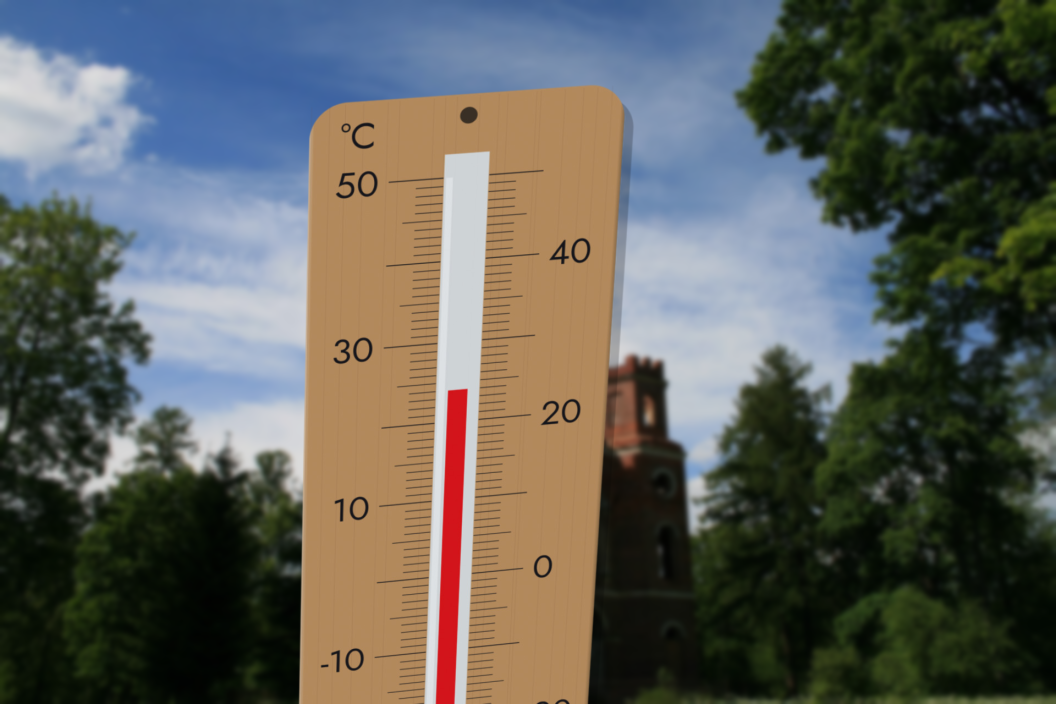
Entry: °C 24
